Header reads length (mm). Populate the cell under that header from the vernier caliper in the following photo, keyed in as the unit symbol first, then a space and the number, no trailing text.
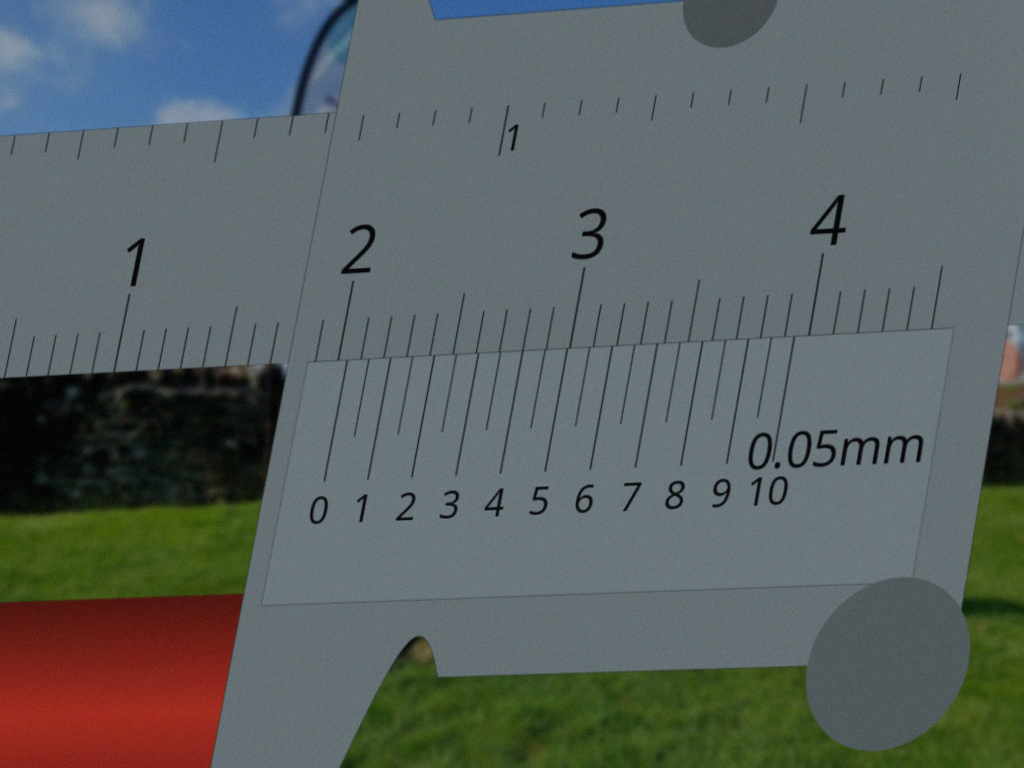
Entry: mm 20.4
